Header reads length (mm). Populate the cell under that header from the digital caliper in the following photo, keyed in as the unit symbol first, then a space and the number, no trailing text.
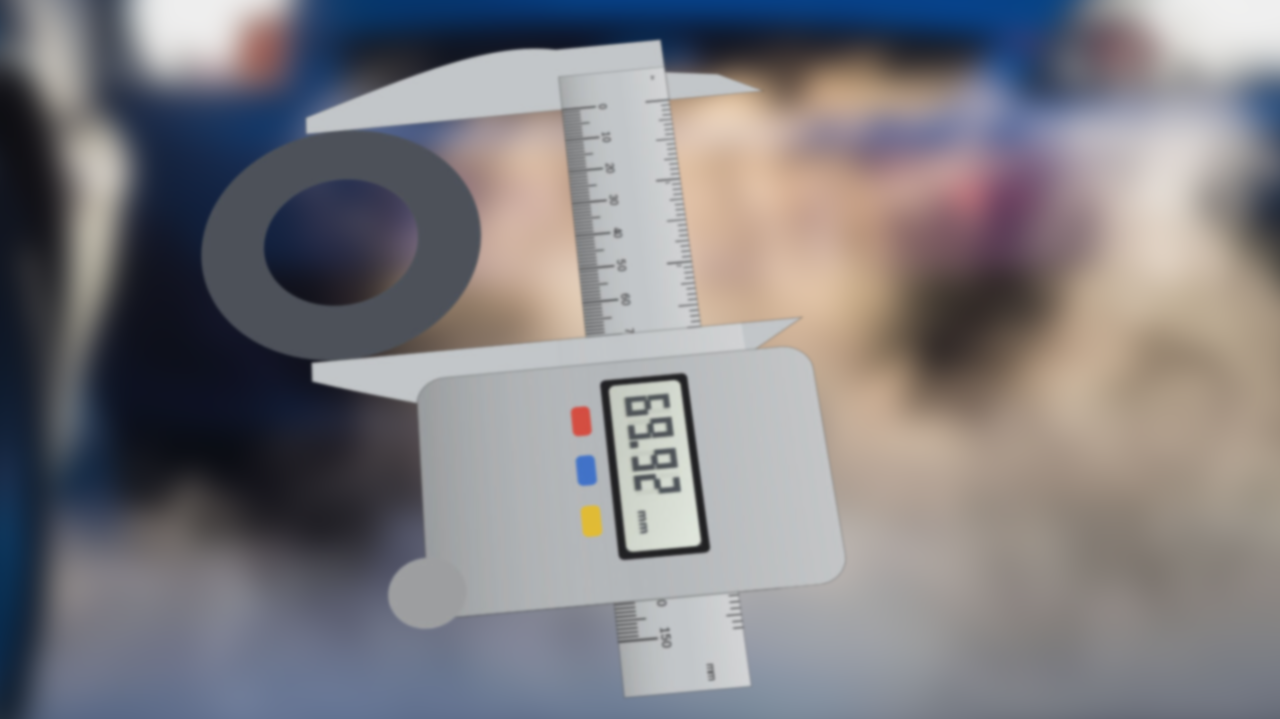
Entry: mm 69.92
